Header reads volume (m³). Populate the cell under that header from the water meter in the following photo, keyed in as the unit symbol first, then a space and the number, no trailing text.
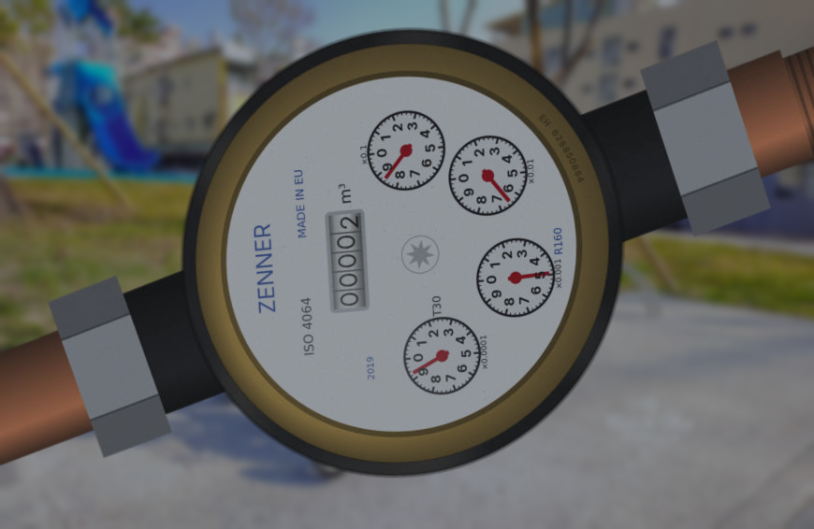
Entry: m³ 1.8649
